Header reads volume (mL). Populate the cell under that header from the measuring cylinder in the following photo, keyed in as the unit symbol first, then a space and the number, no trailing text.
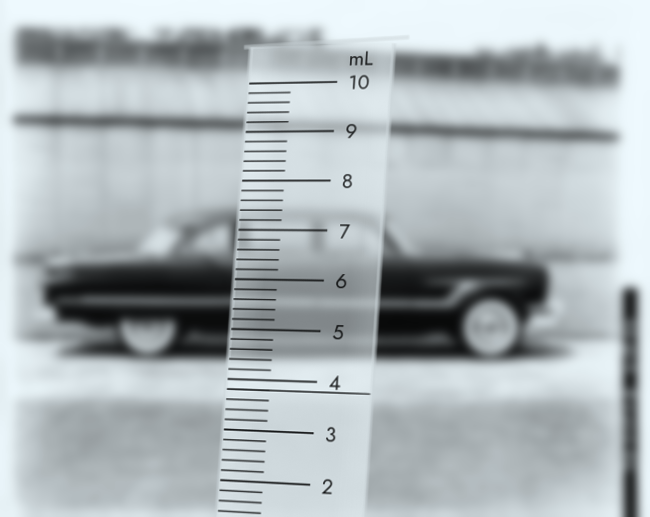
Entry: mL 3.8
